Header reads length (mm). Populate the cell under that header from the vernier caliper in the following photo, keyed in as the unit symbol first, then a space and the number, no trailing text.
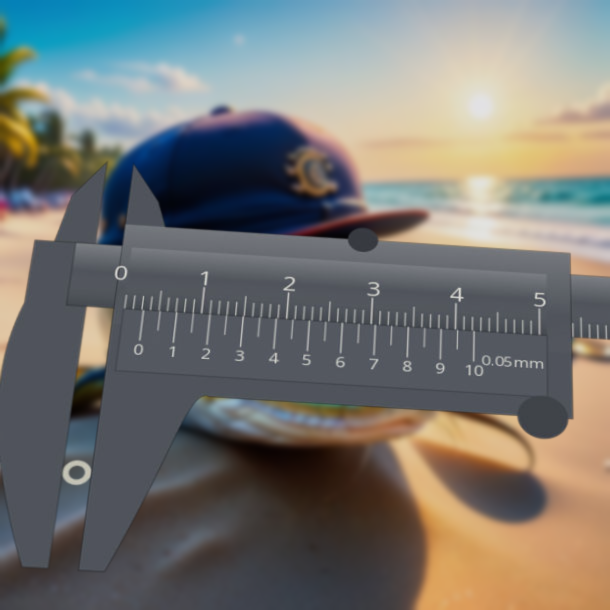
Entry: mm 3.2
